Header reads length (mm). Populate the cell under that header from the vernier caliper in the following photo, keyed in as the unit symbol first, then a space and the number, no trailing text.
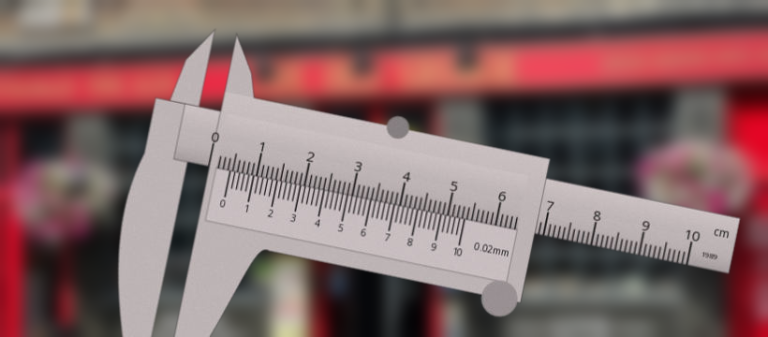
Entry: mm 4.5
